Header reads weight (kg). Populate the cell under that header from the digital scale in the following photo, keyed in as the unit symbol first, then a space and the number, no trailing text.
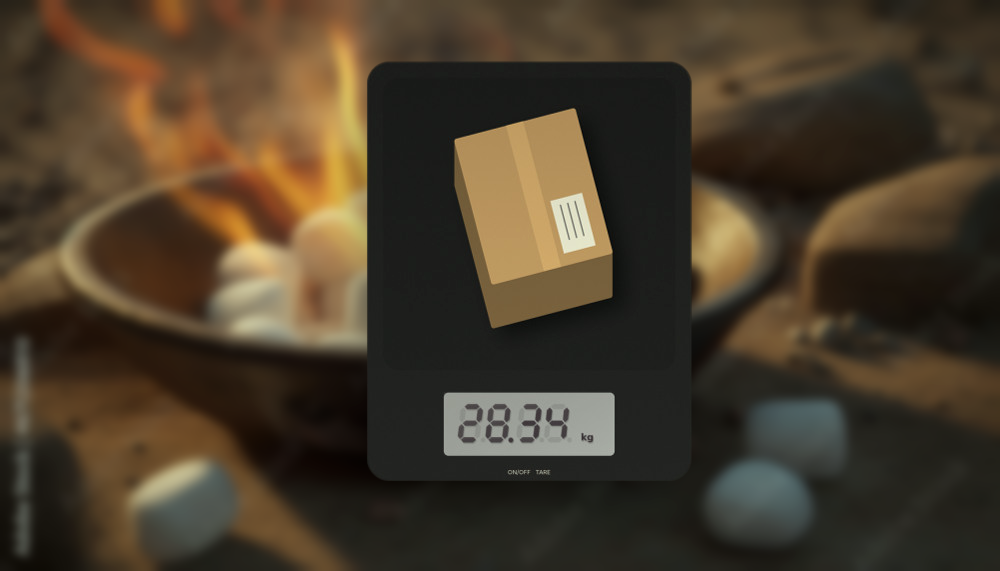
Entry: kg 28.34
